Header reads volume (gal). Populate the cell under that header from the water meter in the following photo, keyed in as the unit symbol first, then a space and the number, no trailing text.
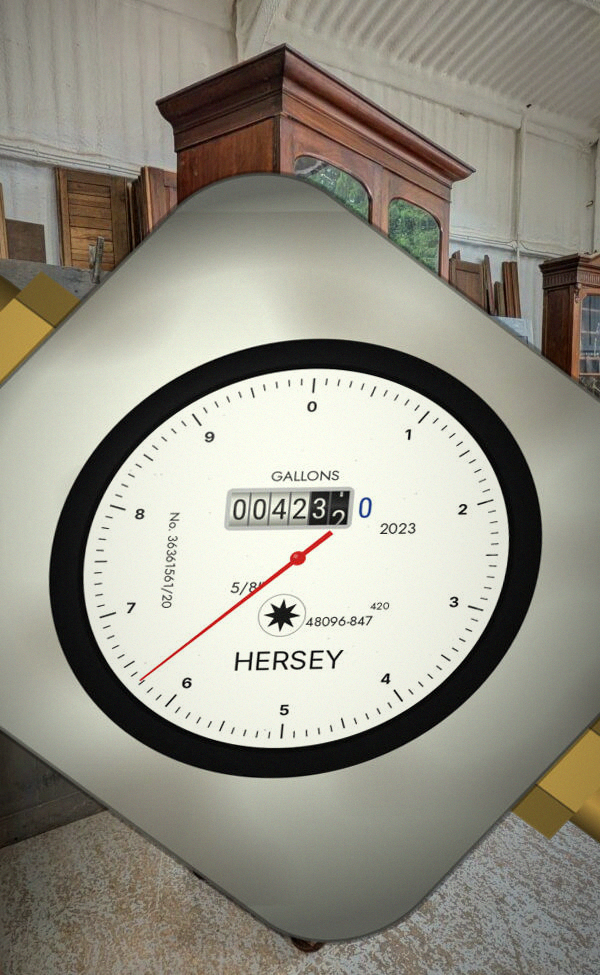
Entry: gal 42316.3
